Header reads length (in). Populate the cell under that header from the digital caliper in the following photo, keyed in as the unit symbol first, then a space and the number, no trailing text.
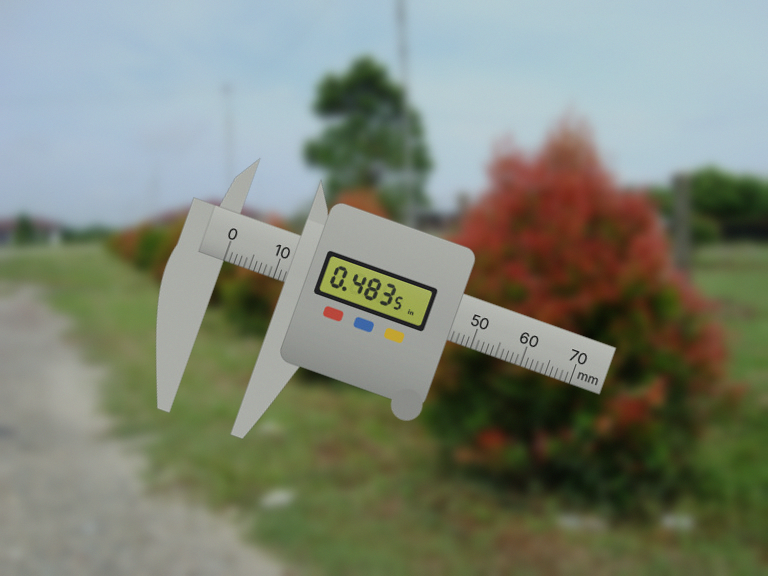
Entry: in 0.4835
